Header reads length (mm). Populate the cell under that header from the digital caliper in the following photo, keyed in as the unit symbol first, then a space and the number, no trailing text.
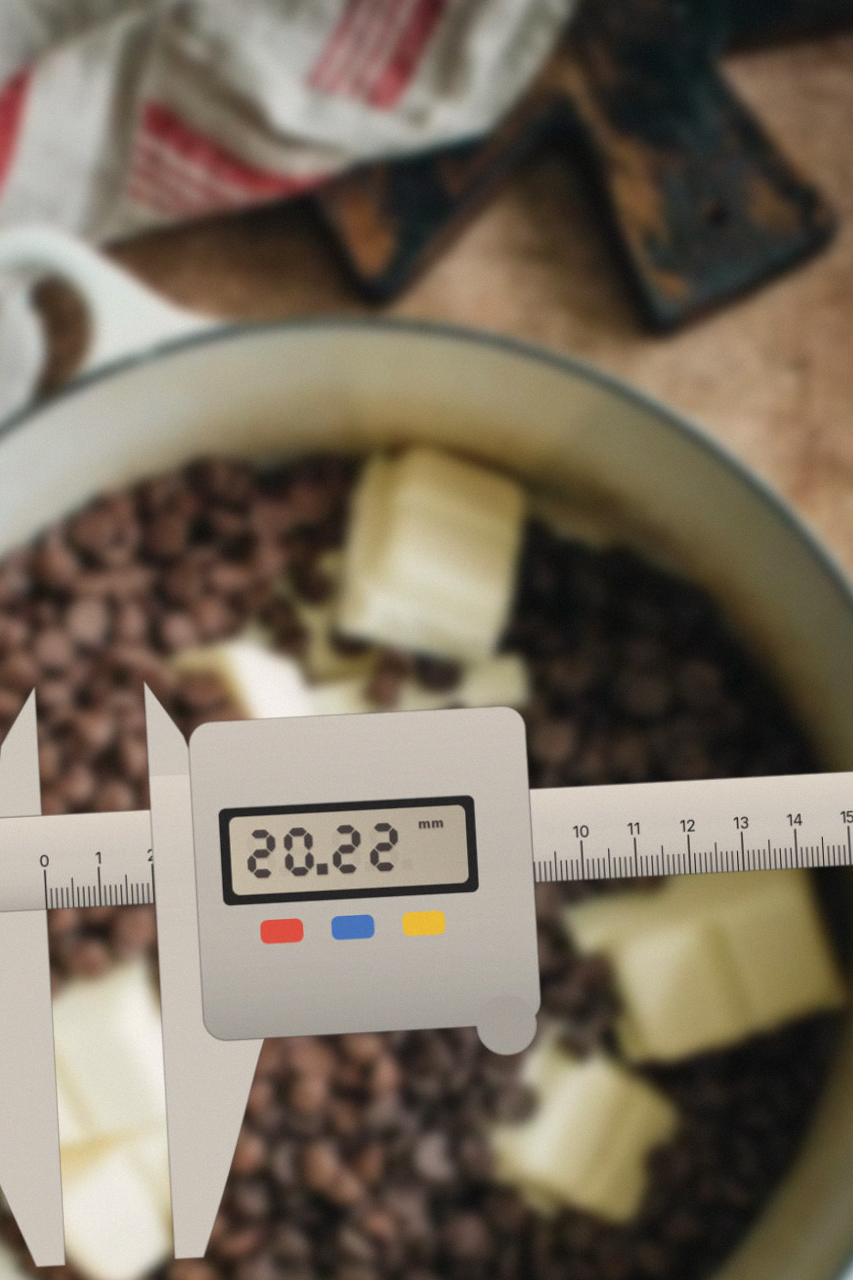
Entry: mm 20.22
